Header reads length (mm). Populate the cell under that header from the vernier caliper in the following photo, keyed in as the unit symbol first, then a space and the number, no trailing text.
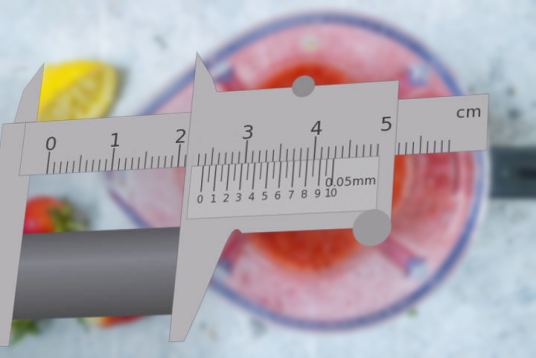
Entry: mm 23.8
